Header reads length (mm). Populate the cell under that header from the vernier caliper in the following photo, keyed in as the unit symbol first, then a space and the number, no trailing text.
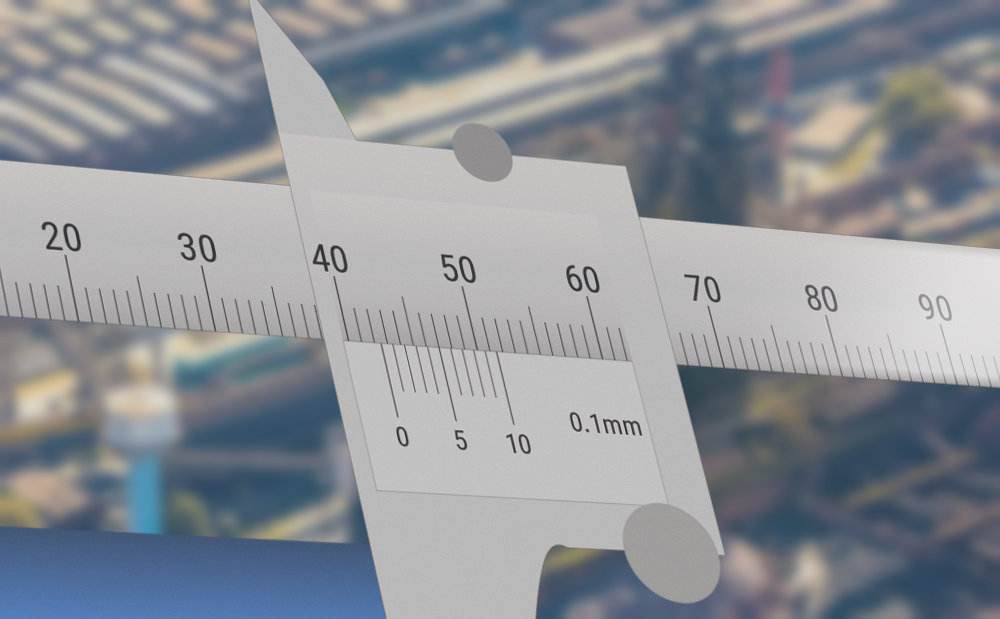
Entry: mm 42.5
